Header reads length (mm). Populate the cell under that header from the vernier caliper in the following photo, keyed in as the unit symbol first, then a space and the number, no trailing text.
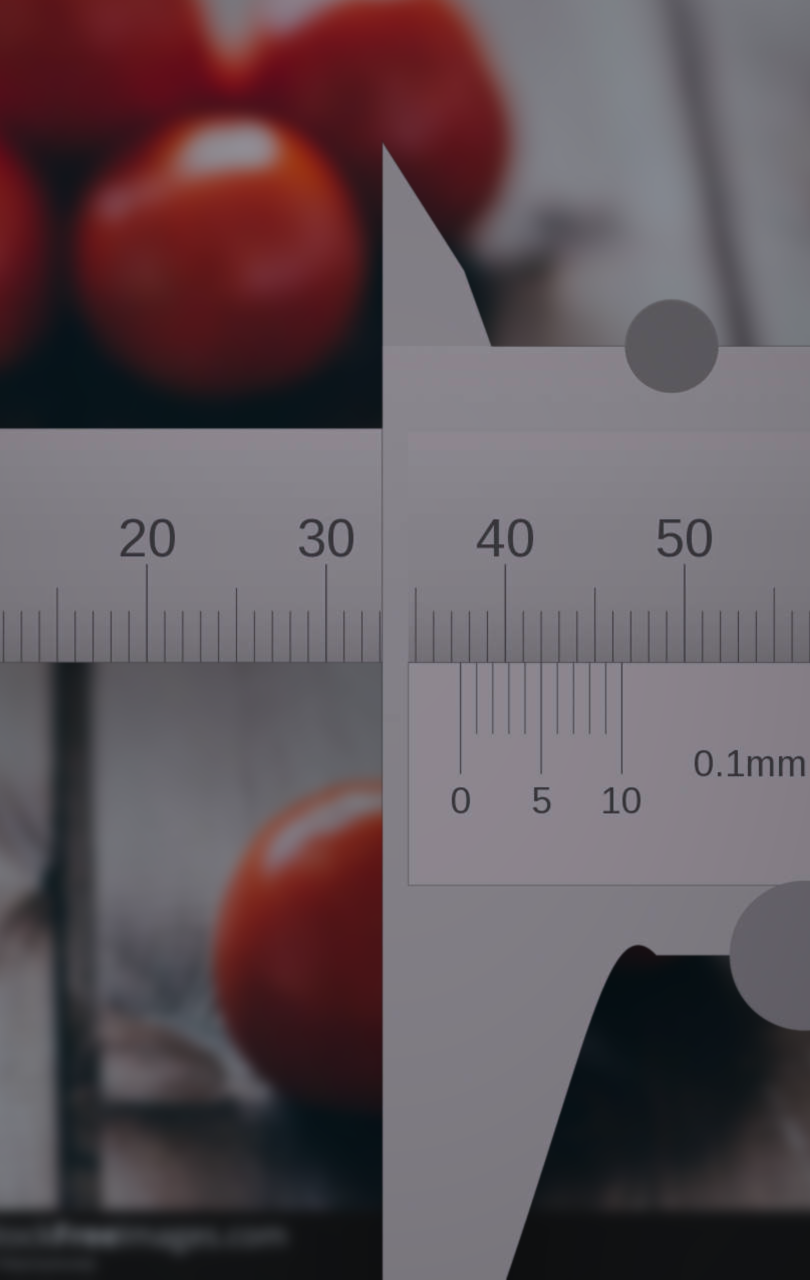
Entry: mm 37.5
